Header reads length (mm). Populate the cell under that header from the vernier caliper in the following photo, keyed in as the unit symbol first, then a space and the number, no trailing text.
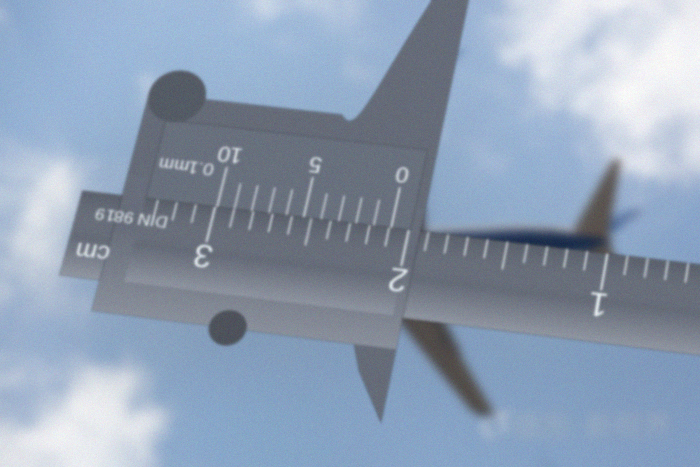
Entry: mm 20.9
